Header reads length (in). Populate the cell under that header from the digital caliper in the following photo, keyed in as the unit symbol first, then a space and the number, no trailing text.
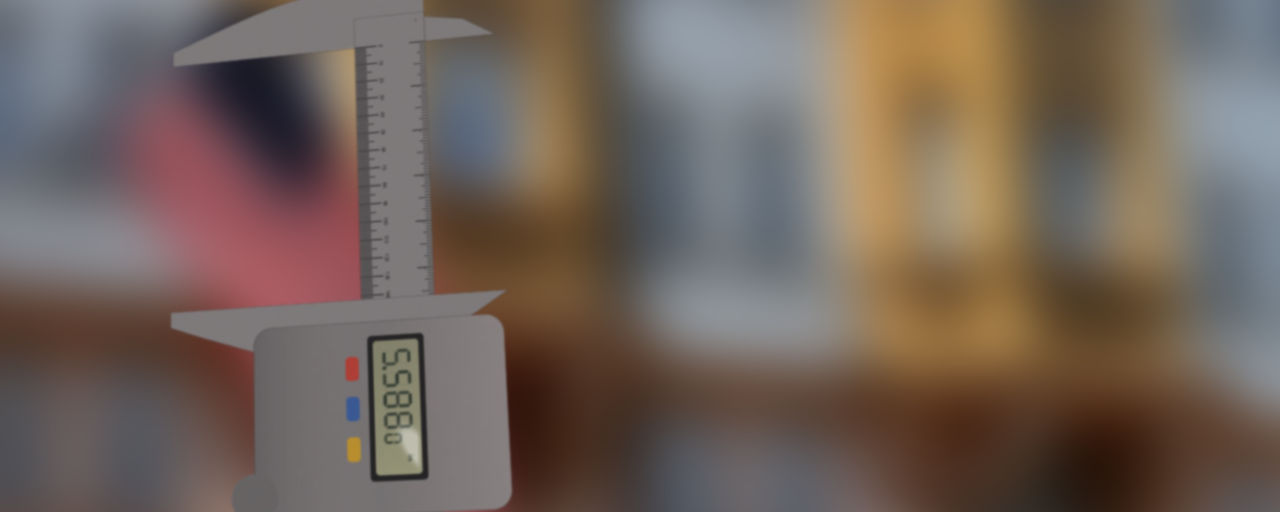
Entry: in 5.5880
